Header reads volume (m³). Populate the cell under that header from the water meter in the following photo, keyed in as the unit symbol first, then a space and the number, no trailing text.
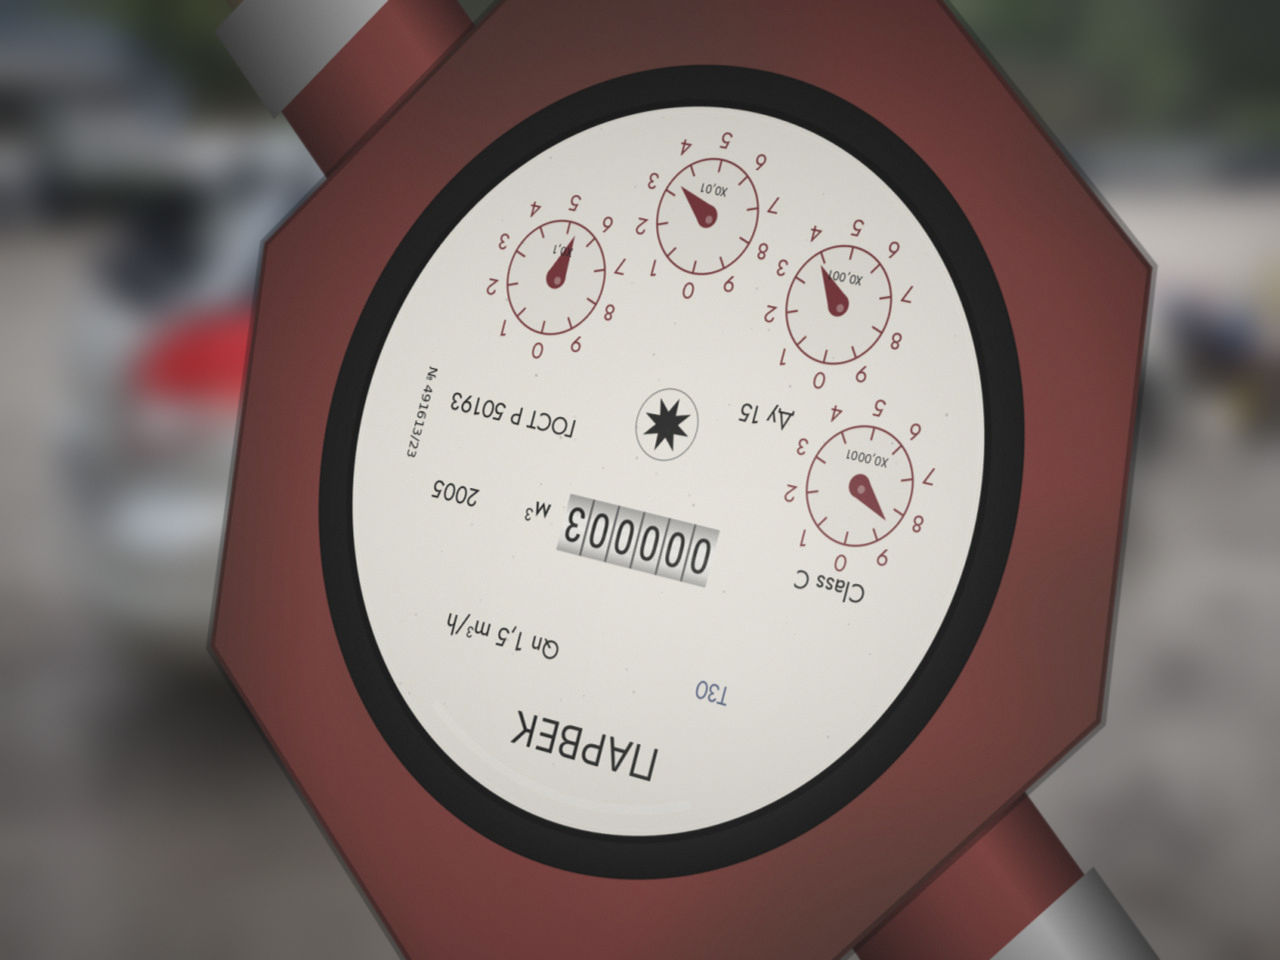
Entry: m³ 3.5338
